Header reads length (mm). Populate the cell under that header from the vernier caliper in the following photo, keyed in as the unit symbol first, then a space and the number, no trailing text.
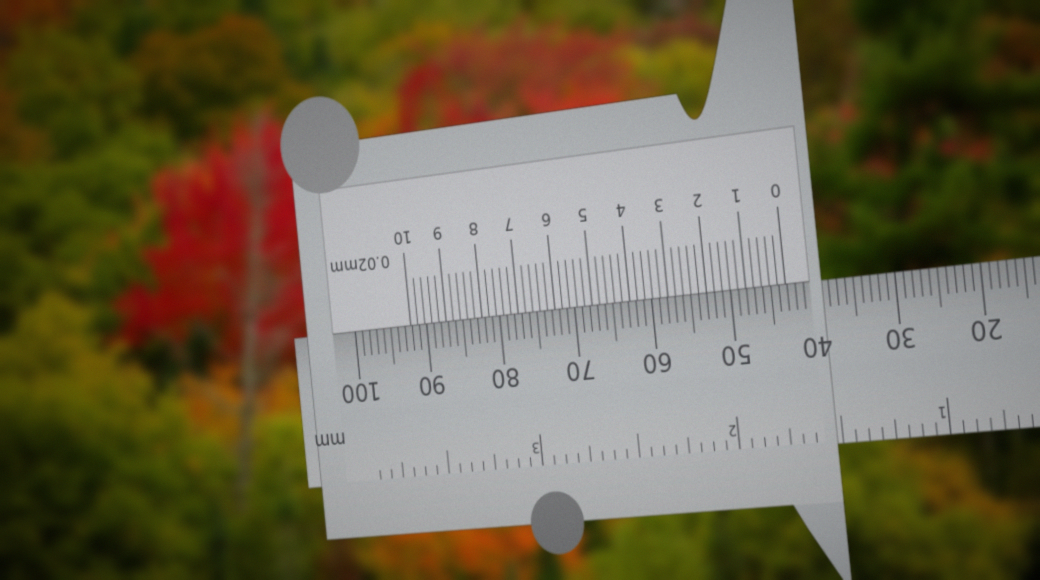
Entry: mm 43.2
